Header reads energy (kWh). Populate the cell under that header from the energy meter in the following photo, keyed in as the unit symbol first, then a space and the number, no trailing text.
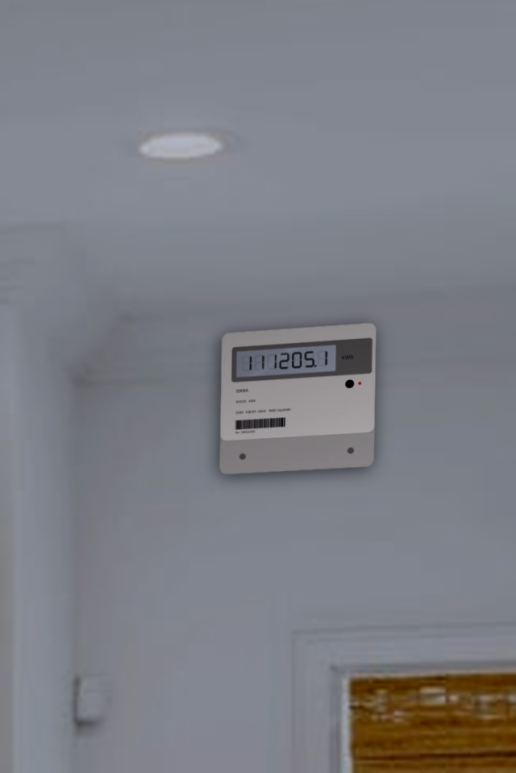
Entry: kWh 111205.1
